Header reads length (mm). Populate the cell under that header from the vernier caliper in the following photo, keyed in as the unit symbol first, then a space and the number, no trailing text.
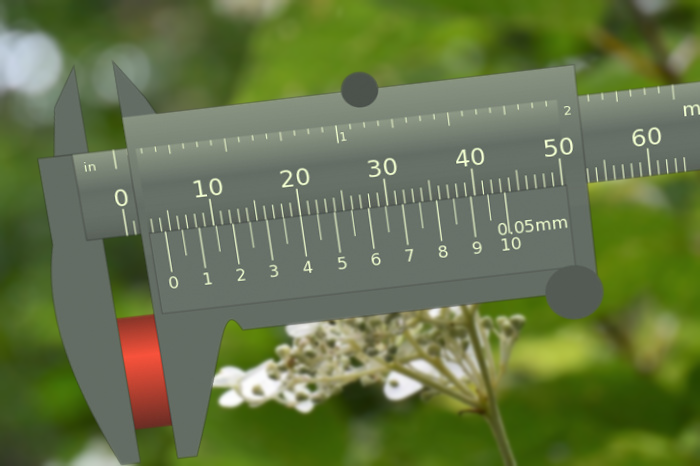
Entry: mm 4.4
